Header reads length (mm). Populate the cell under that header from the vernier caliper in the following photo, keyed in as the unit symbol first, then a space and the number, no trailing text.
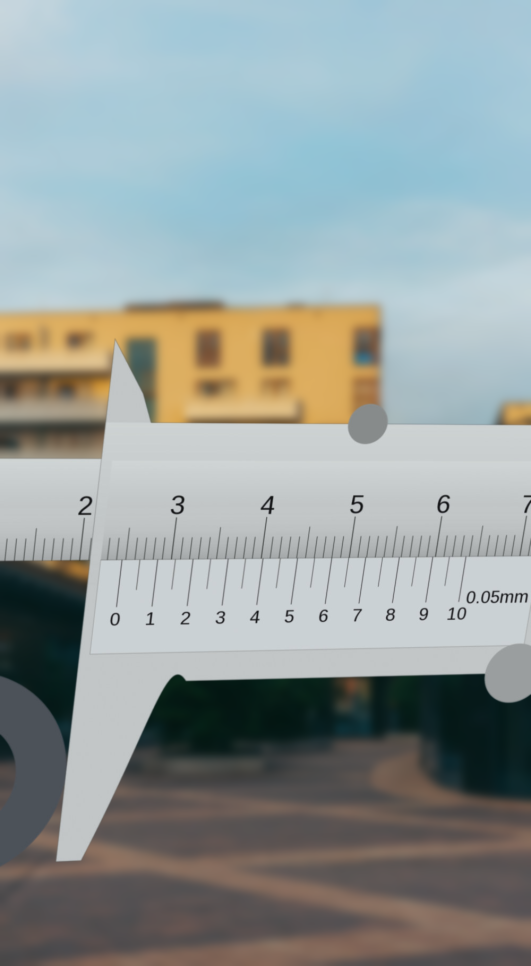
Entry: mm 24.6
